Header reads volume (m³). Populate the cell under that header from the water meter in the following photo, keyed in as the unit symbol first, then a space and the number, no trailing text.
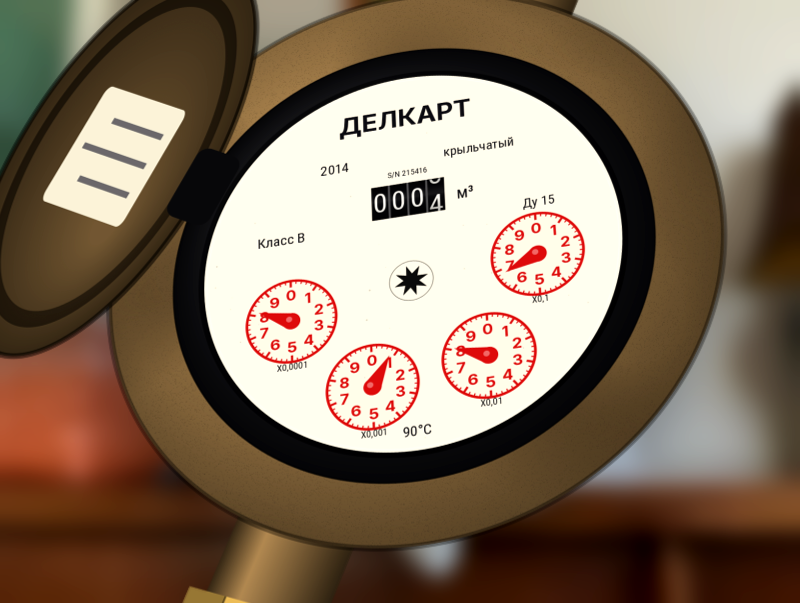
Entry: m³ 3.6808
